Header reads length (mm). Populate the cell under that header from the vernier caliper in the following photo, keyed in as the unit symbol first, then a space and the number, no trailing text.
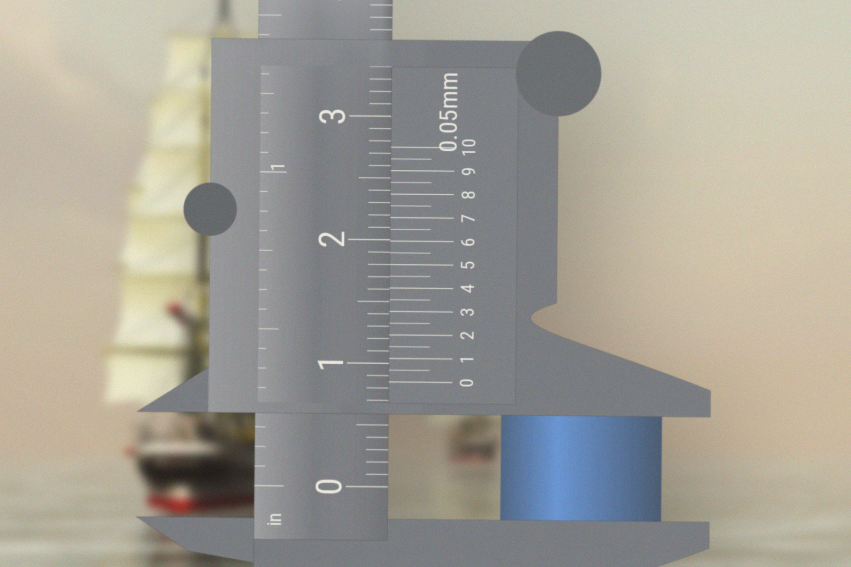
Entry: mm 8.5
